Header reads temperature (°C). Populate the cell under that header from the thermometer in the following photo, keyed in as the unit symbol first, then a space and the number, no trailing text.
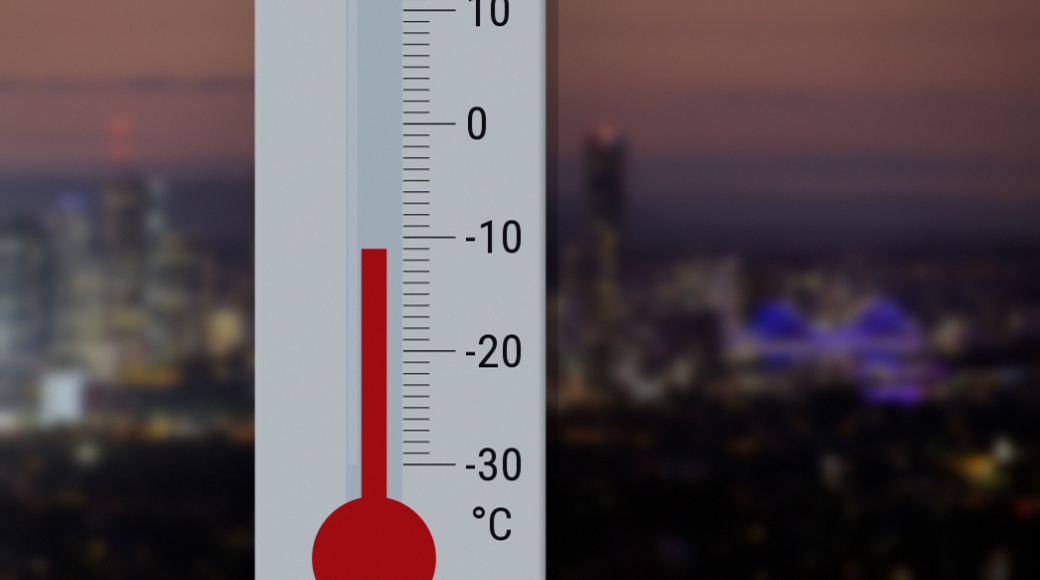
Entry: °C -11
